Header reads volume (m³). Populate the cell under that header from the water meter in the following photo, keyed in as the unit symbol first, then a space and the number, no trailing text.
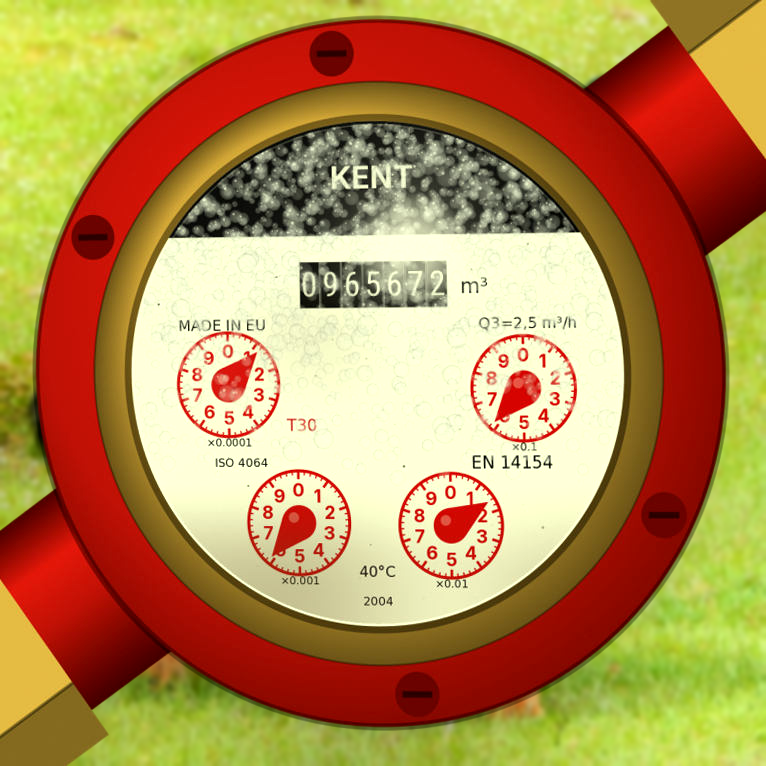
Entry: m³ 965672.6161
